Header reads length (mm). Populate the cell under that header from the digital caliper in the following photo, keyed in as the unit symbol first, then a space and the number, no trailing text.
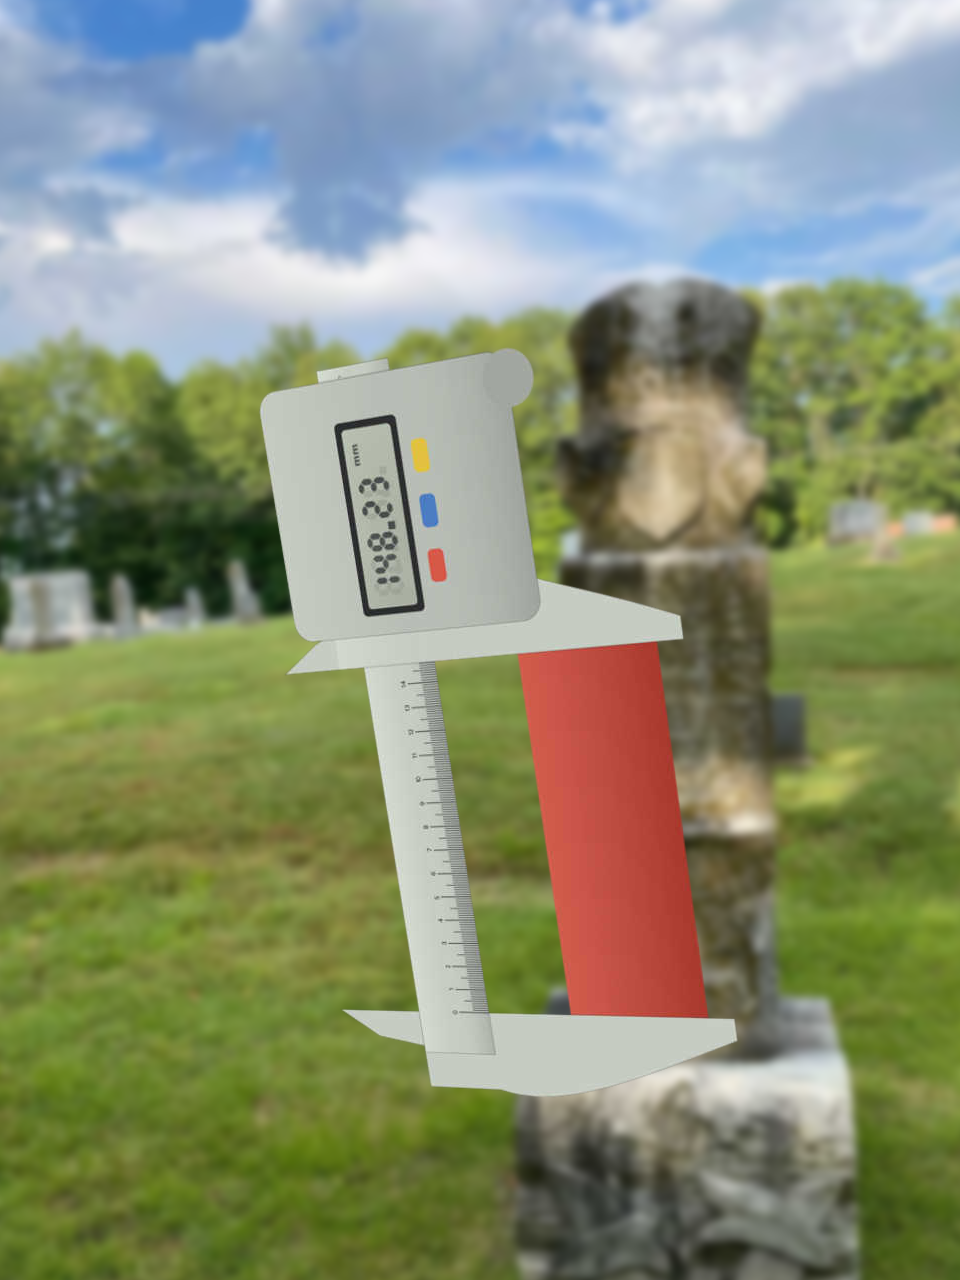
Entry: mm 148.23
